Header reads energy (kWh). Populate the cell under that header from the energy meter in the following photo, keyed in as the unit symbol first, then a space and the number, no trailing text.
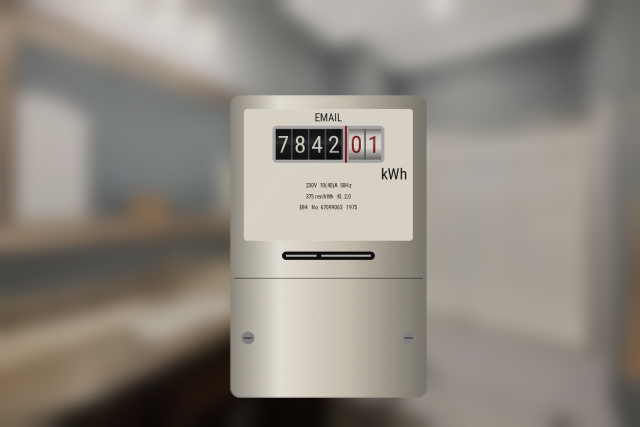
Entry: kWh 7842.01
